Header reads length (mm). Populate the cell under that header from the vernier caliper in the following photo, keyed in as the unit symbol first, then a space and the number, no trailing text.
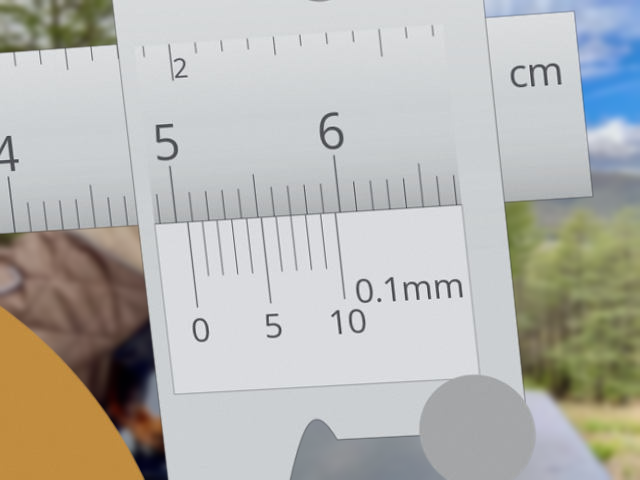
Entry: mm 50.7
